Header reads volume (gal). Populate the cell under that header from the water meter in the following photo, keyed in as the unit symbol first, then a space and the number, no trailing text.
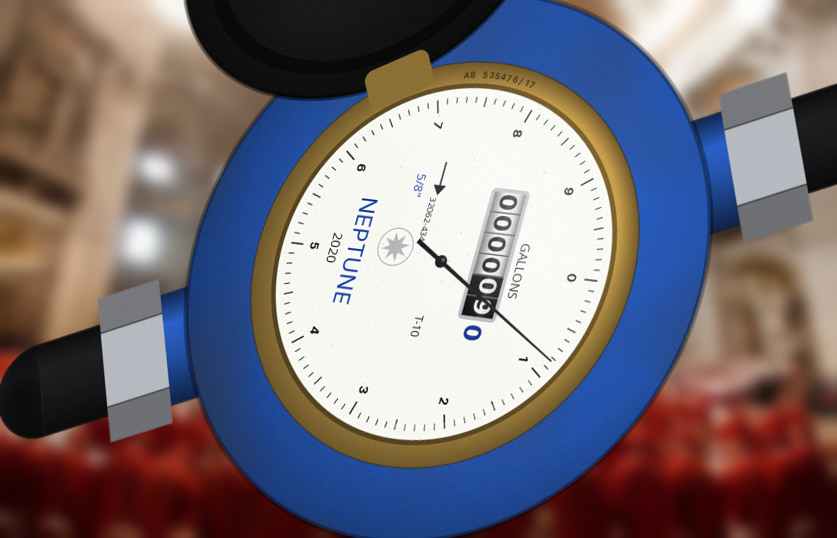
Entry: gal 90.8
